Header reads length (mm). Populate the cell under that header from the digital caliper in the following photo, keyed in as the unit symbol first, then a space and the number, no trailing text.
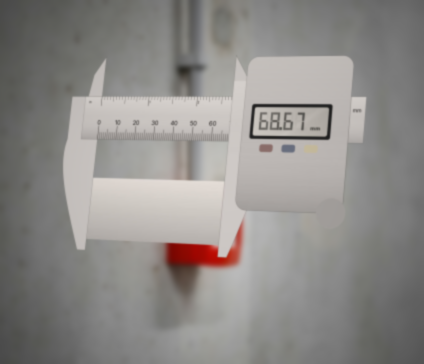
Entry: mm 68.67
